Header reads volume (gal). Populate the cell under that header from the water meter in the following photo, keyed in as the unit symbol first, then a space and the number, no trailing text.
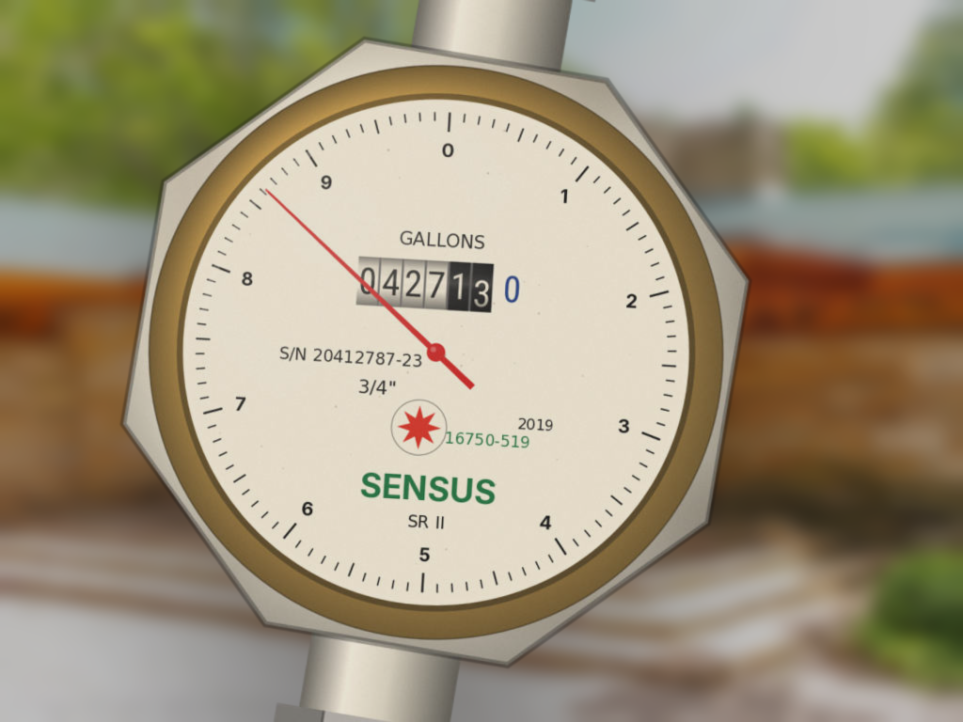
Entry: gal 427128.6
